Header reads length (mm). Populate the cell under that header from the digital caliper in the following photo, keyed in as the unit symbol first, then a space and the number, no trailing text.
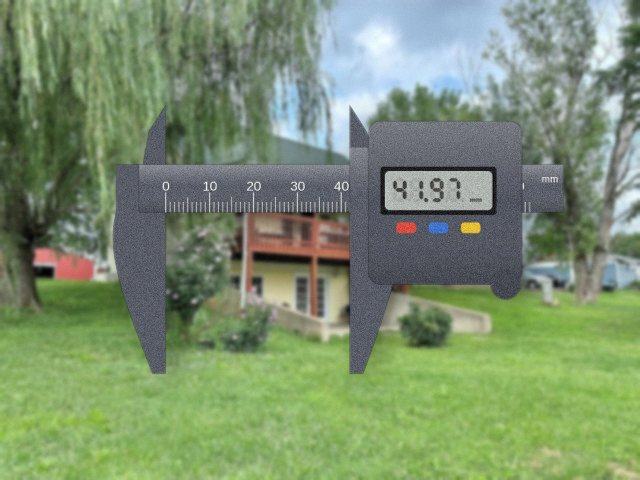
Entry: mm 41.97
